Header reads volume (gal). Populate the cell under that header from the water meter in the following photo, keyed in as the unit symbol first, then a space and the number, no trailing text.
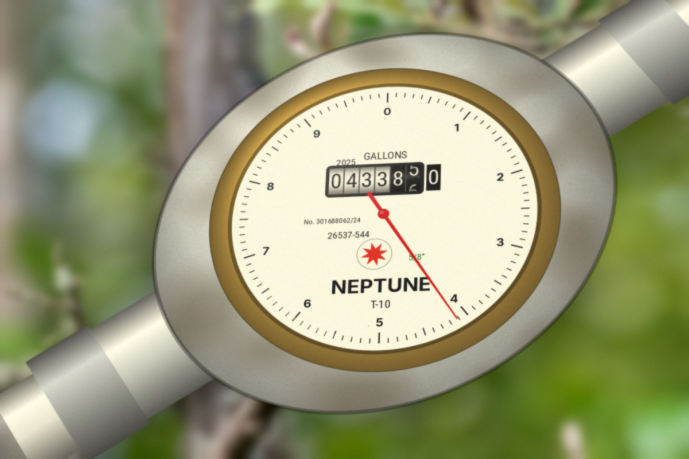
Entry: gal 433854.1
